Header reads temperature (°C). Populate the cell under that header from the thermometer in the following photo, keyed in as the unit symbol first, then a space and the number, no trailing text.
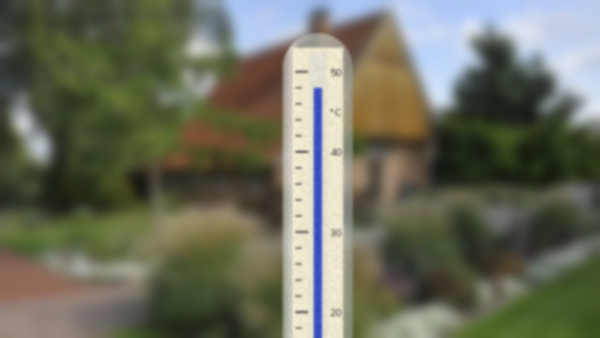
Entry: °C 48
